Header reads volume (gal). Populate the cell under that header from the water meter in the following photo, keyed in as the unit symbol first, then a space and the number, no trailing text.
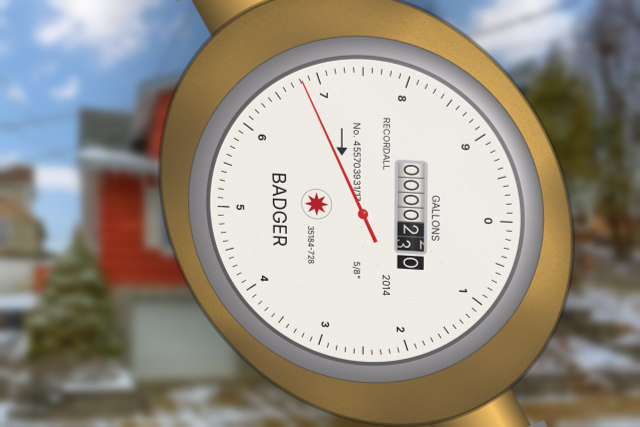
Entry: gal 226.8
